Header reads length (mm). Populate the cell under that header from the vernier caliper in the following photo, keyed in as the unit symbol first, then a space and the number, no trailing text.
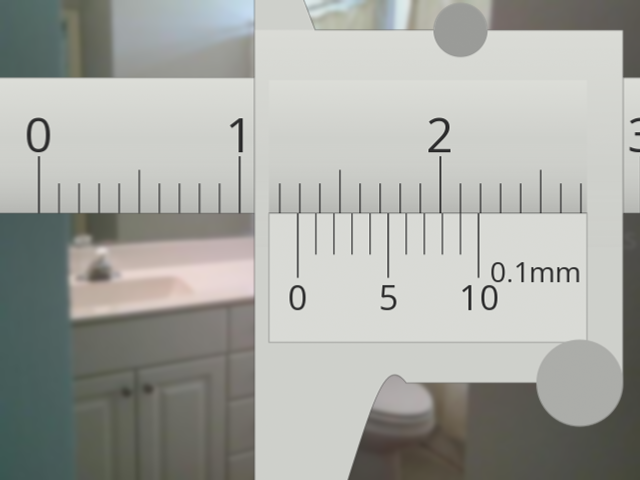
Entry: mm 12.9
